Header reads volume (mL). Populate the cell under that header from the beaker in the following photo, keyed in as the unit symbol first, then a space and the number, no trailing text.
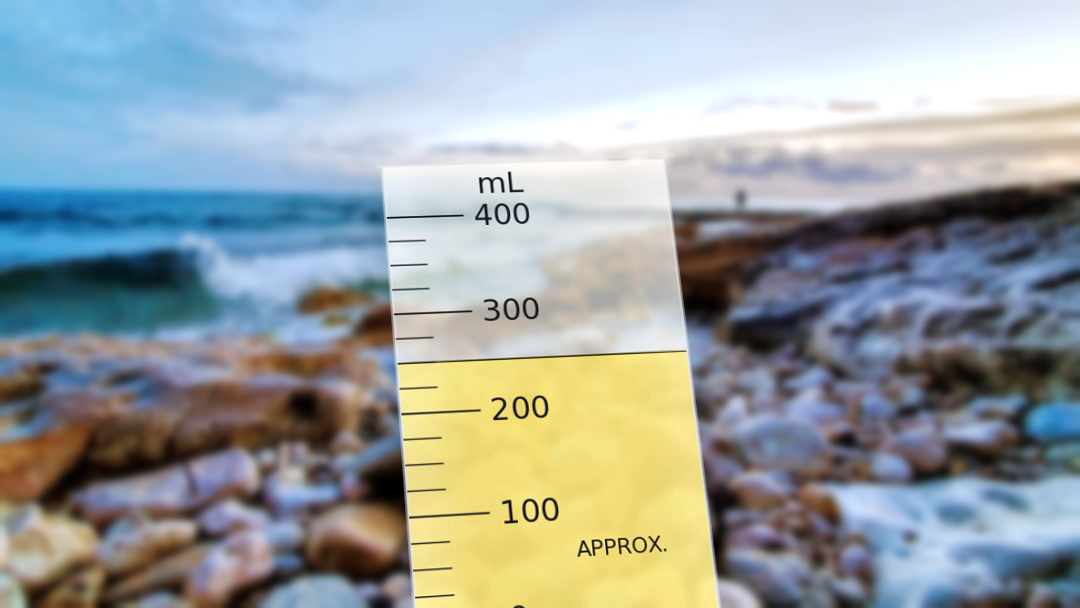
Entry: mL 250
